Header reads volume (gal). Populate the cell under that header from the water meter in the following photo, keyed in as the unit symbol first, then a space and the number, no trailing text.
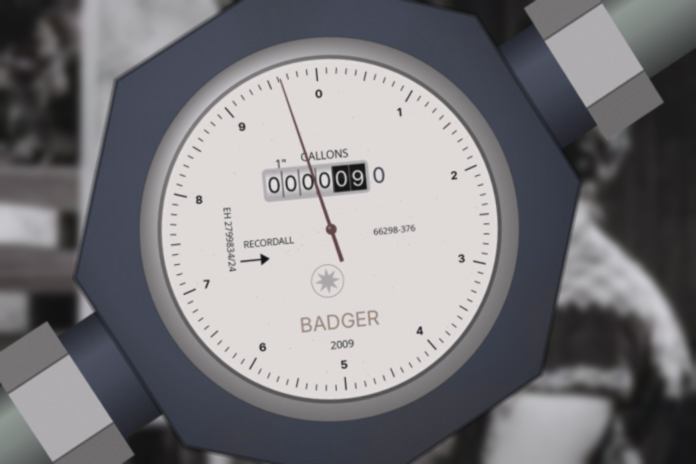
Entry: gal 89.6
